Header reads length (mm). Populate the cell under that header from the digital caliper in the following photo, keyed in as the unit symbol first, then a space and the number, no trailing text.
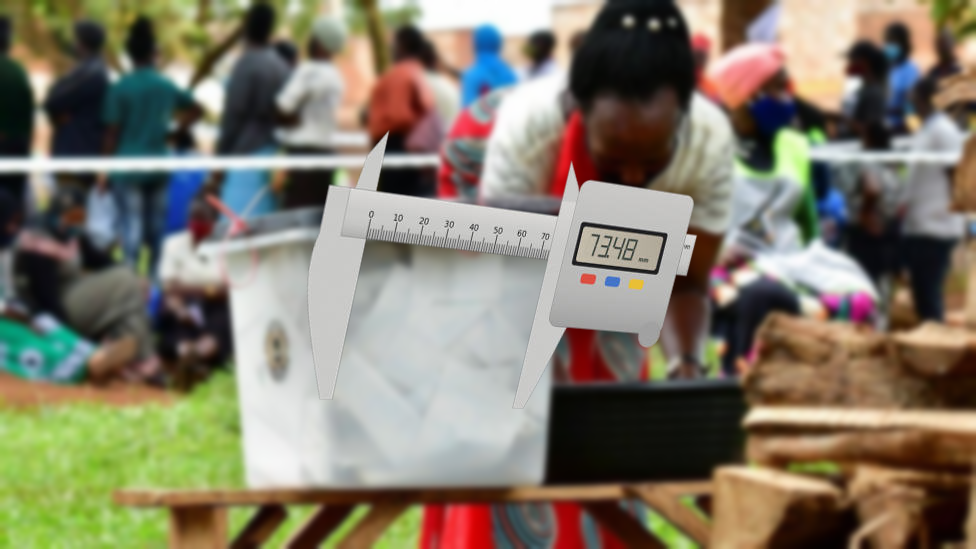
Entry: mm 73.48
